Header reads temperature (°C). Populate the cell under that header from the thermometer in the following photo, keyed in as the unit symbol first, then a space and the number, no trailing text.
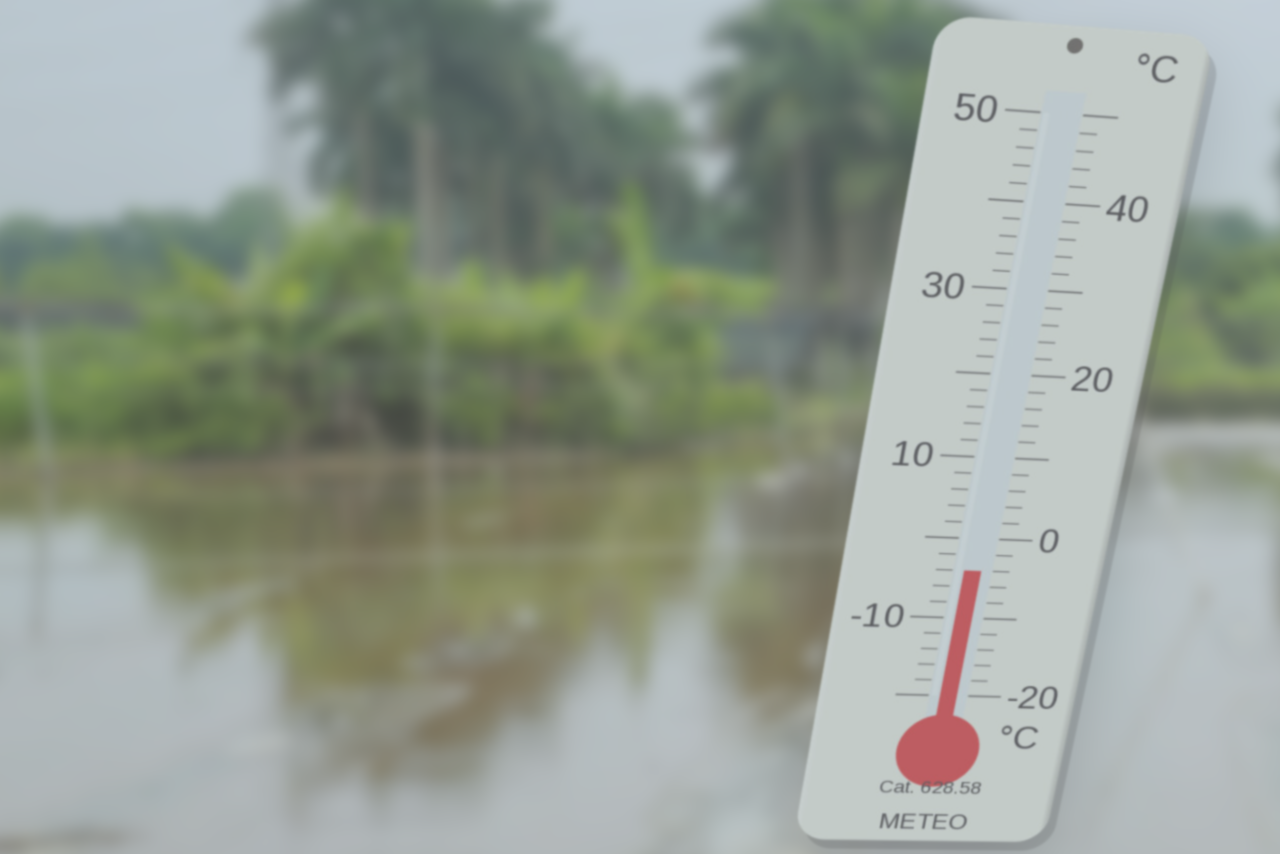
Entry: °C -4
